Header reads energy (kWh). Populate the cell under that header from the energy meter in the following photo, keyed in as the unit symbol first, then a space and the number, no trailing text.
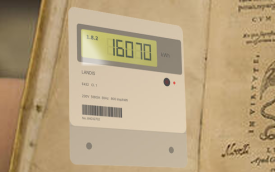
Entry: kWh 16070
